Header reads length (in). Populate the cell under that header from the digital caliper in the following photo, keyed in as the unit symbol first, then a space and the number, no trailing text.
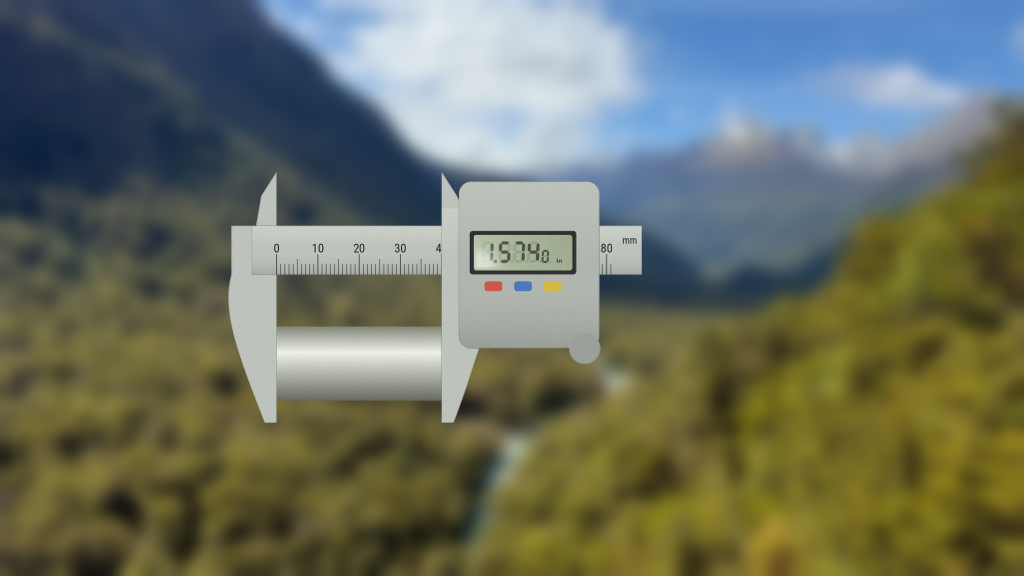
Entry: in 1.5740
